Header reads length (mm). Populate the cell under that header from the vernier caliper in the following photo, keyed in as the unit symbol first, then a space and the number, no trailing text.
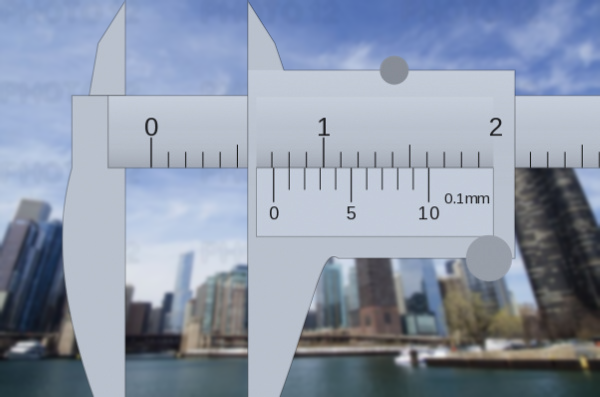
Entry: mm 7.1
